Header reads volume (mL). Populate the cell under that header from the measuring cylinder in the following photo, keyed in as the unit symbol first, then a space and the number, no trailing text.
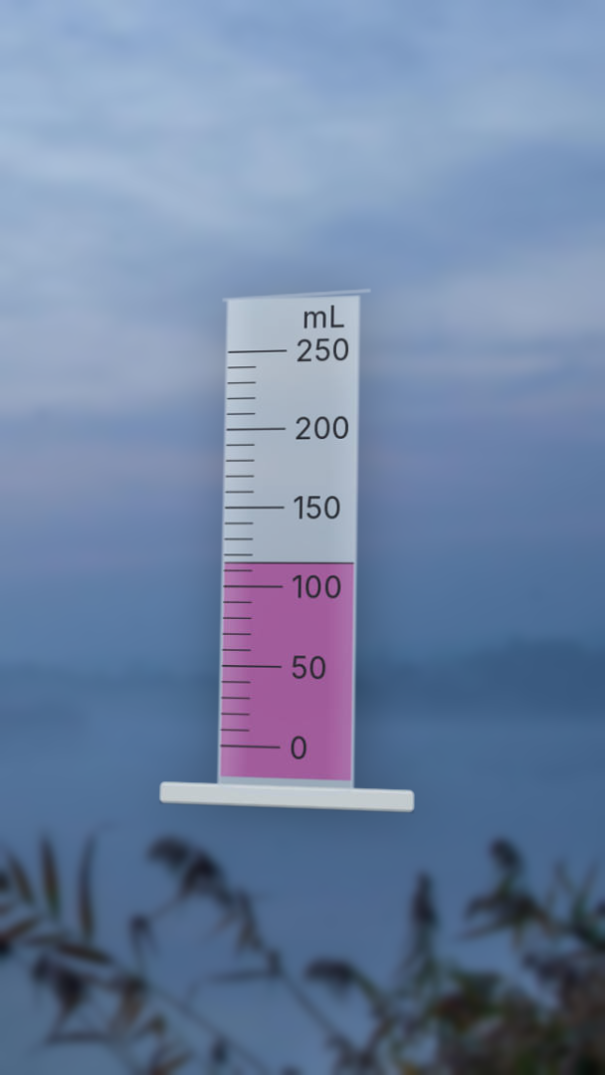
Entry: mL 115
